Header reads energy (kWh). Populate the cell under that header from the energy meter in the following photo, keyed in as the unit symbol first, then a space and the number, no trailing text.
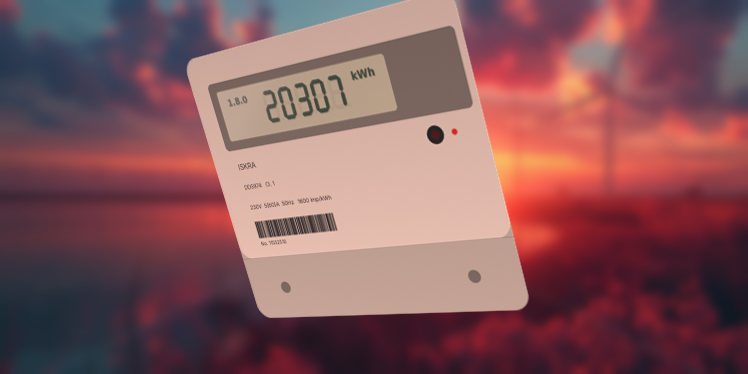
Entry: kWh 20307
